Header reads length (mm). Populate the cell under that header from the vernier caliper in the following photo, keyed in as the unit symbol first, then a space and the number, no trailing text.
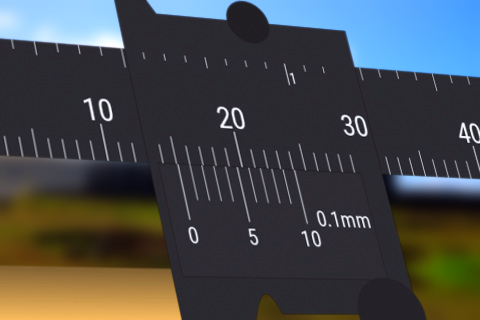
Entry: mm 15.1
